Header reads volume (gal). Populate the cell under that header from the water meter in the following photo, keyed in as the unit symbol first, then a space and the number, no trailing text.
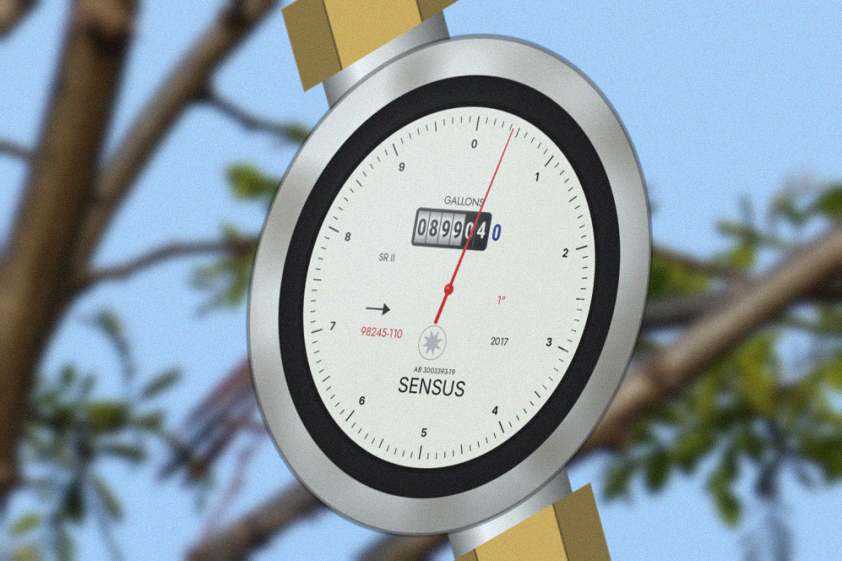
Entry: gal 899040.4
